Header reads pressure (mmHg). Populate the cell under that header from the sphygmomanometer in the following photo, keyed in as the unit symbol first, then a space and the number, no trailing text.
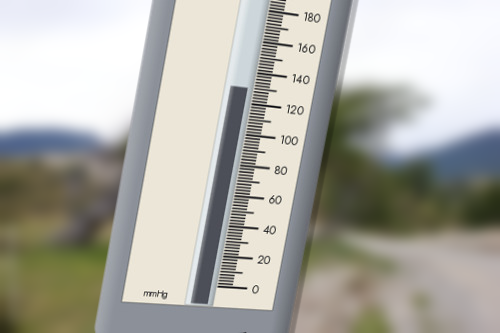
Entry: mmHg 130
